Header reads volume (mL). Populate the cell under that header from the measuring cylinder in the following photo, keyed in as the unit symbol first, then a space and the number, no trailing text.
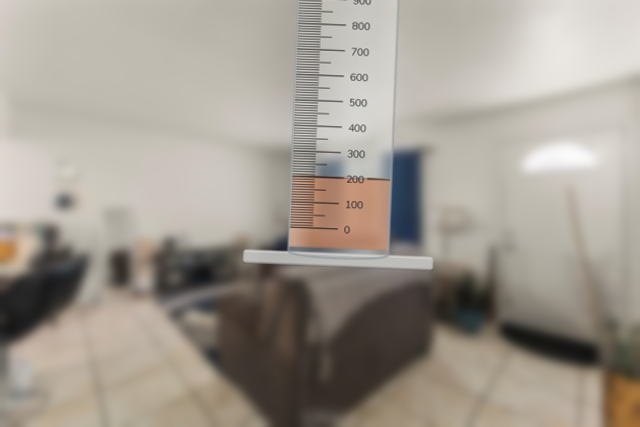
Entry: mL 200
